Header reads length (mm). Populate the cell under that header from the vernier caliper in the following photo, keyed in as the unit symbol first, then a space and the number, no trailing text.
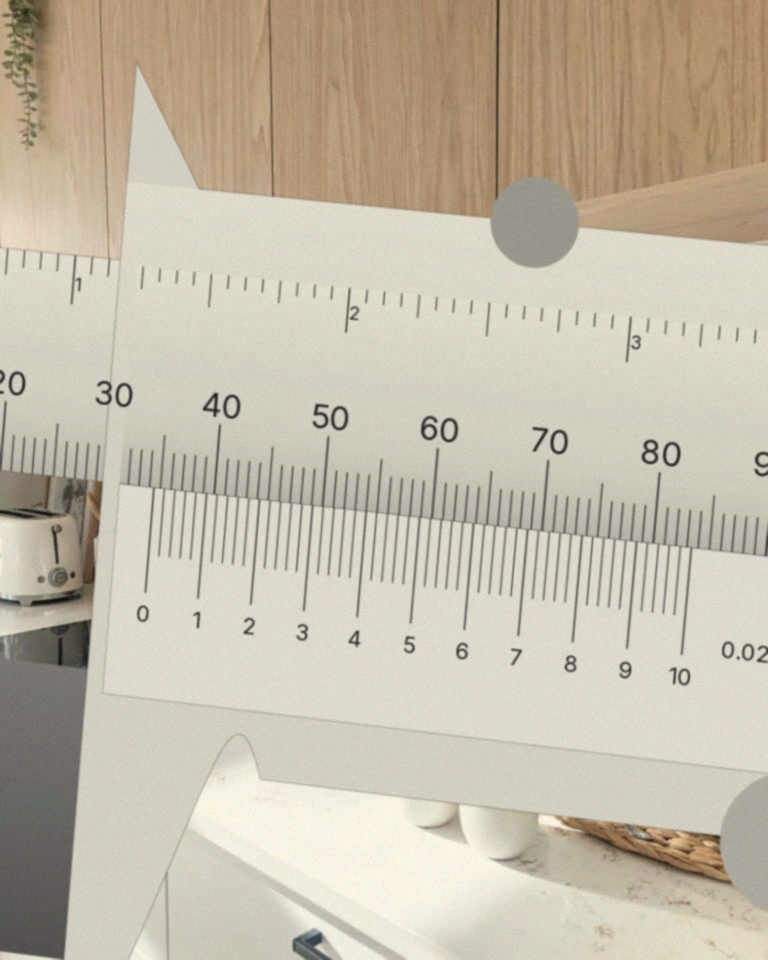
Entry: mm 34.4
